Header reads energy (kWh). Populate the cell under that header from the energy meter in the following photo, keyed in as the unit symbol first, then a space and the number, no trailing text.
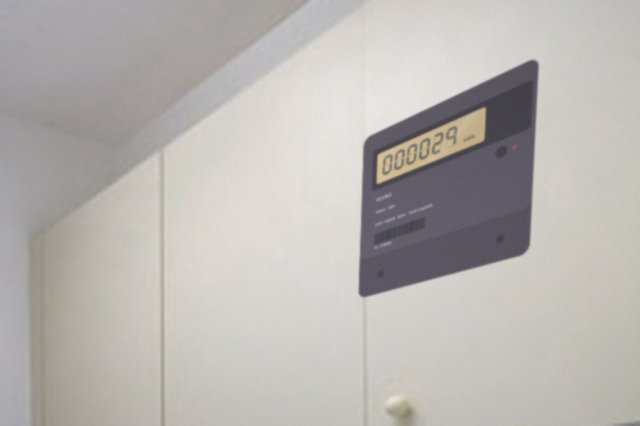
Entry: kWh 29
